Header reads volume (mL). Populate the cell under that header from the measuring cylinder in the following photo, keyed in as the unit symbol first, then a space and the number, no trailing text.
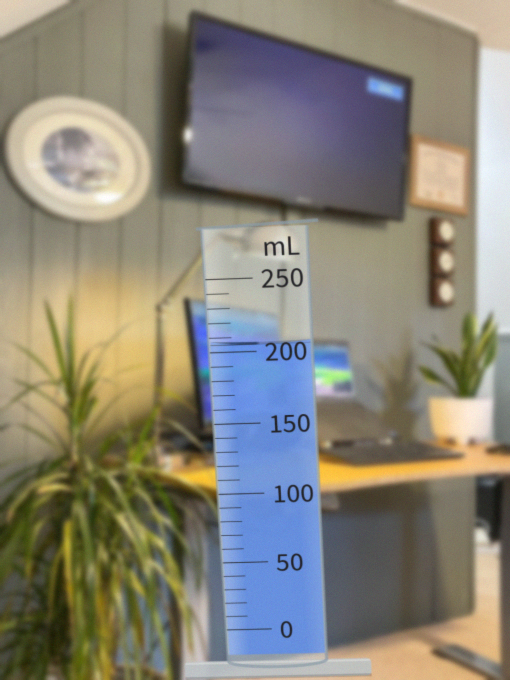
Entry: mL 205
